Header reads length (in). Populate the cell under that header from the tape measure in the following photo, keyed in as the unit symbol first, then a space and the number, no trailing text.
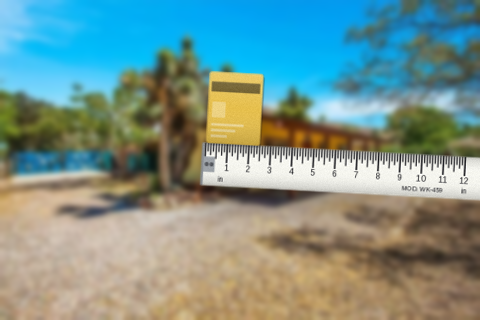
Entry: in 2.5
